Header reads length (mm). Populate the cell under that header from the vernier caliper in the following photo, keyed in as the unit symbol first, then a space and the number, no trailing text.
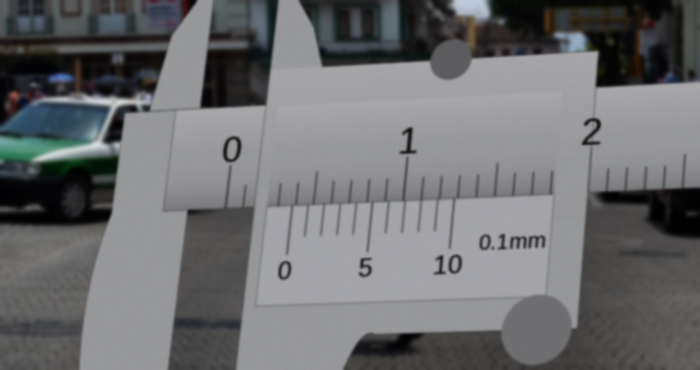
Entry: mm 3.8
